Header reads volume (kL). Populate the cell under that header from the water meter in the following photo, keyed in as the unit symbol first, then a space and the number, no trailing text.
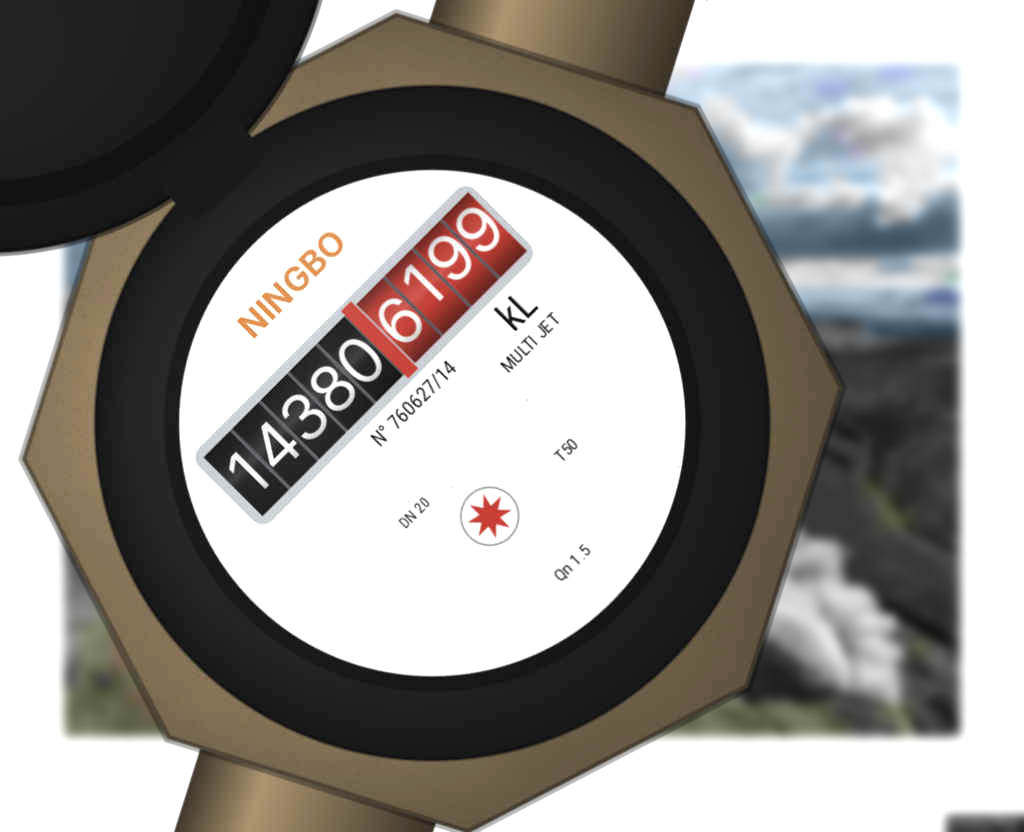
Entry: kL 14380.6199
